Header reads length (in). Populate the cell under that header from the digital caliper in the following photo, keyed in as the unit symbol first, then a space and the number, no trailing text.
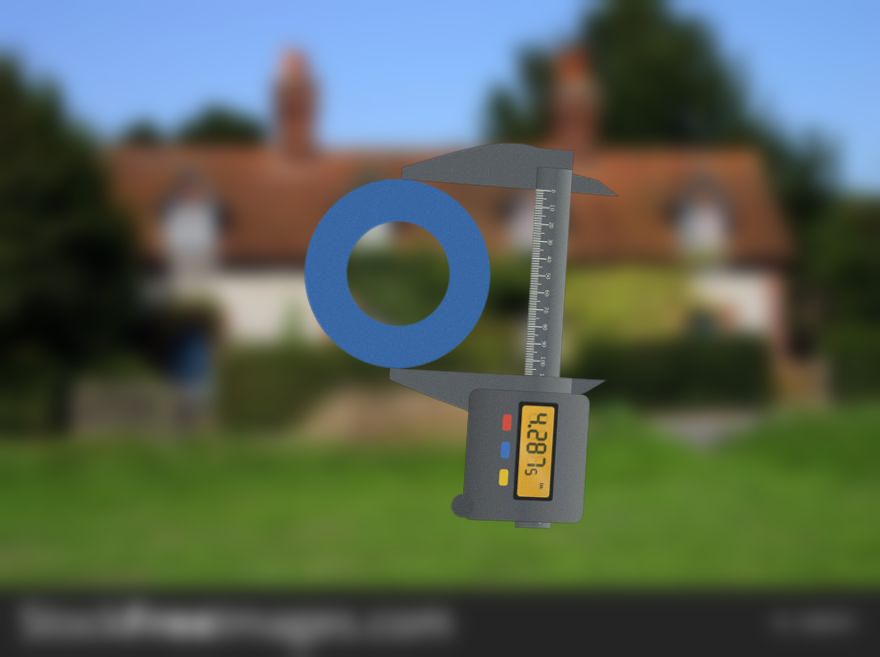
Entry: in 4.2875
